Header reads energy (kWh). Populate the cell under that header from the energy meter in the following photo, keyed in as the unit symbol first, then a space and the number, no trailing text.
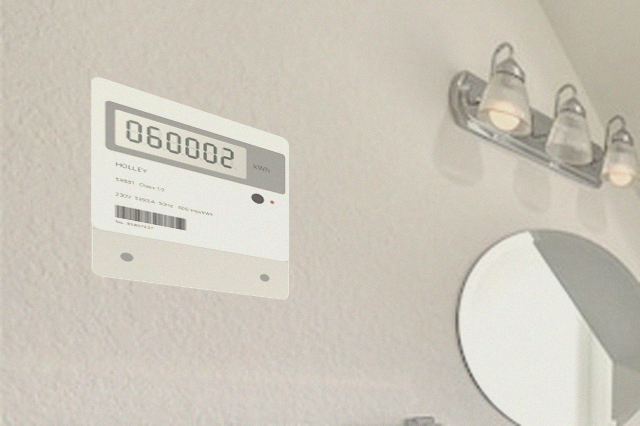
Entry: kWh 60002
